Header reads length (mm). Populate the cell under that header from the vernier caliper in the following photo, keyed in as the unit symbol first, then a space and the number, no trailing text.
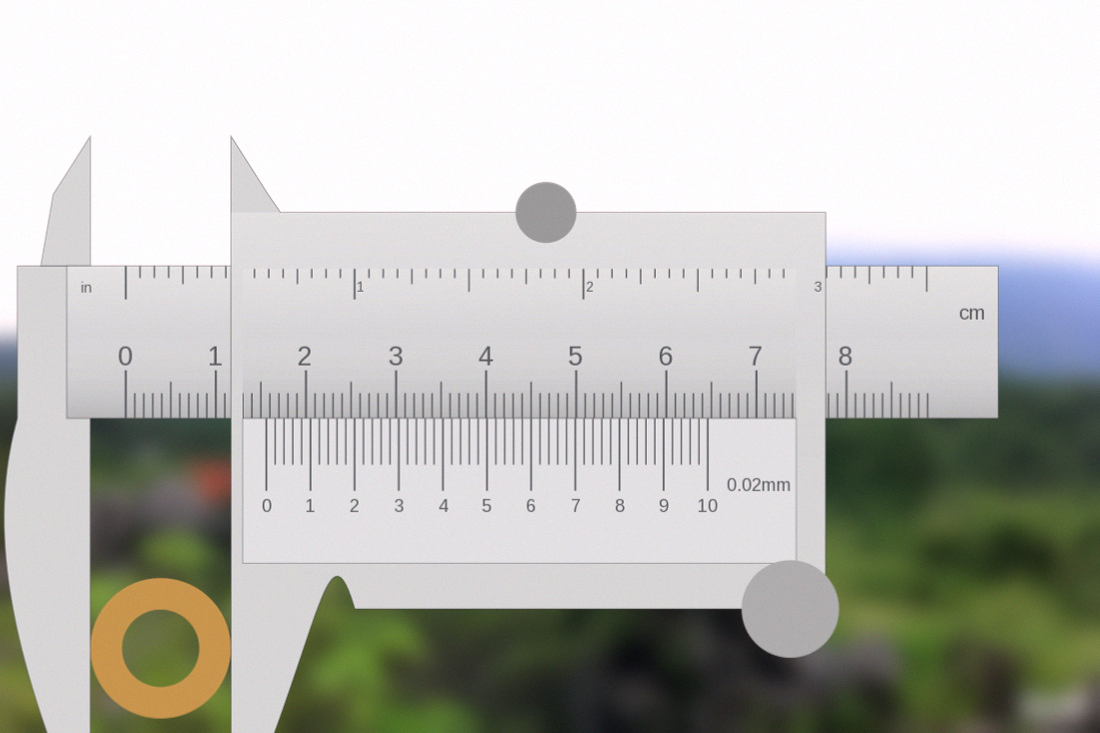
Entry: mm 15.6
